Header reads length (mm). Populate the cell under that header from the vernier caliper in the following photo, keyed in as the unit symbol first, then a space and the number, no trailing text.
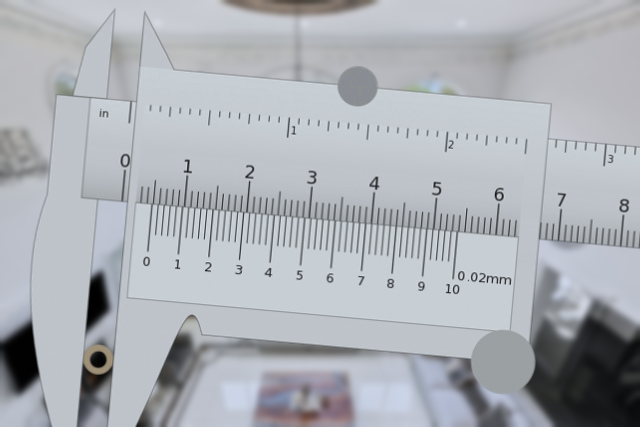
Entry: mm 4.8
